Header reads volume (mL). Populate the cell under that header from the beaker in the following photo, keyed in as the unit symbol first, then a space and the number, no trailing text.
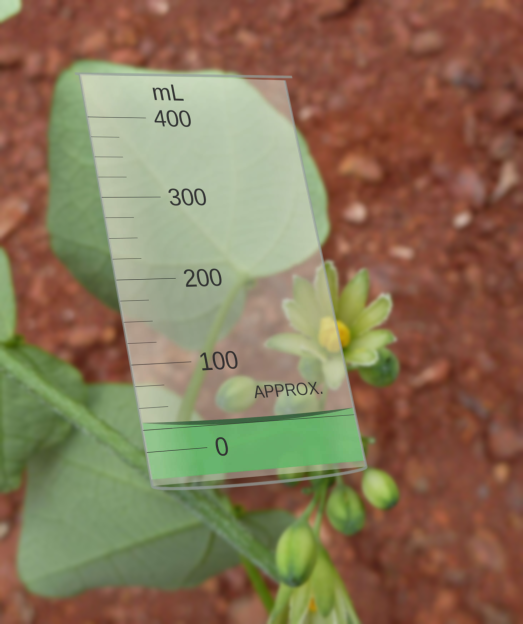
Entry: mL 25
